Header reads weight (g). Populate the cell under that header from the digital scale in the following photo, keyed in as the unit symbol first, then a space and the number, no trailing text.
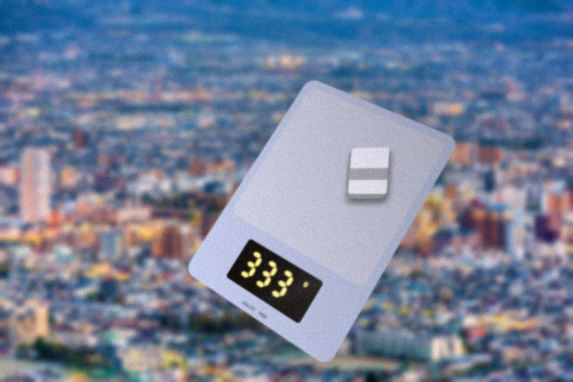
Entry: g 333
